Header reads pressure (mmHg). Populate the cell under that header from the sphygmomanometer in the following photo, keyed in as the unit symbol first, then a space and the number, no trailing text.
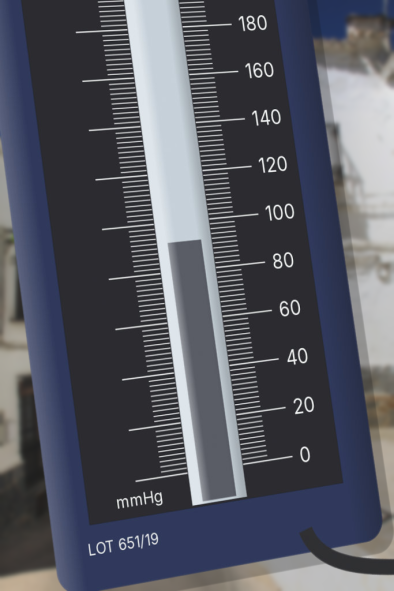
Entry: mmHg 92
